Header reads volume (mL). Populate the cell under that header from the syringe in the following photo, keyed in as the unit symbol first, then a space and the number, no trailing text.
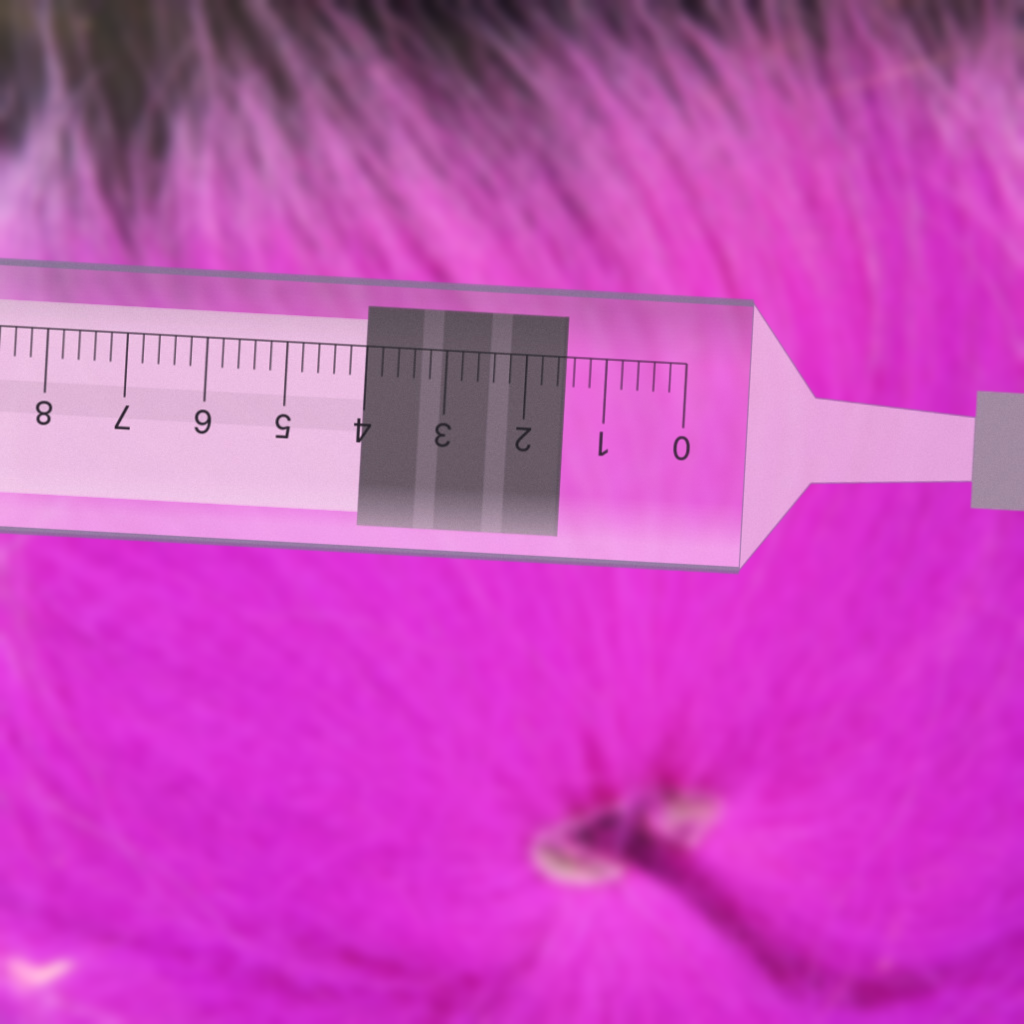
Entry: mL 1.5
